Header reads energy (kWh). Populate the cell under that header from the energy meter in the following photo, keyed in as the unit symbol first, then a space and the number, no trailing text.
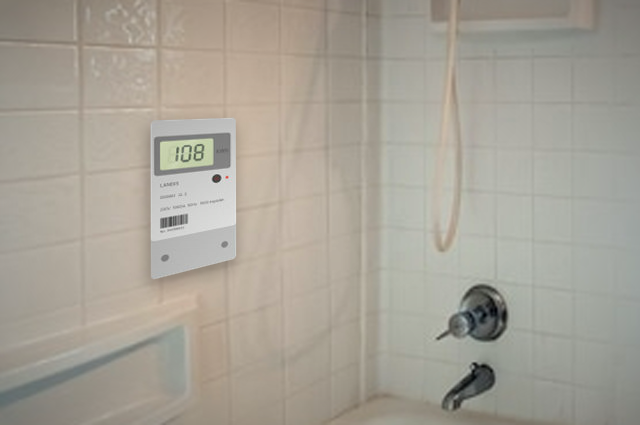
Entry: kWh 108
